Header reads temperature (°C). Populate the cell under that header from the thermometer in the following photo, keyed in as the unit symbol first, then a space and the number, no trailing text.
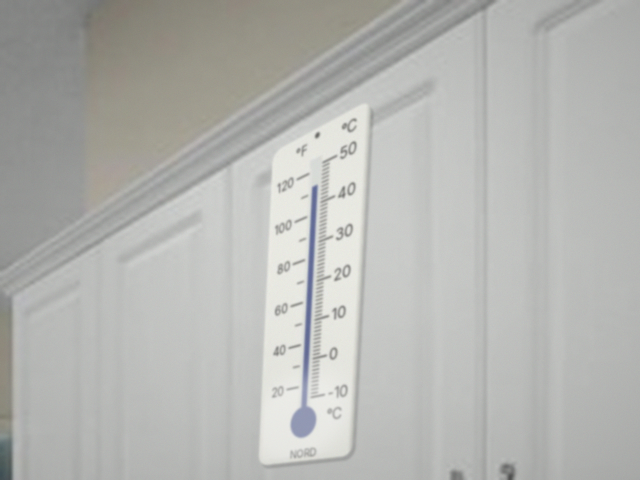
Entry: °C 45
